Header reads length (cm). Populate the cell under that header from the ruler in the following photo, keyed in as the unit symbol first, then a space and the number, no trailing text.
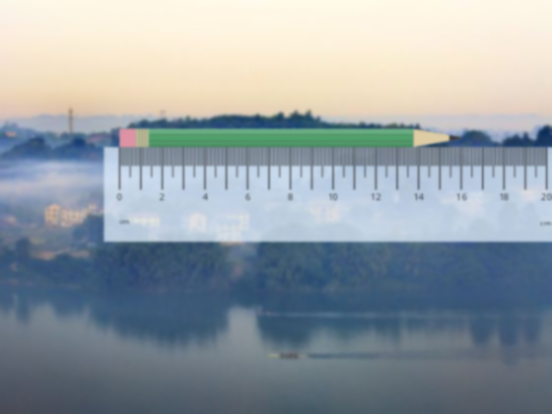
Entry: cm 16
